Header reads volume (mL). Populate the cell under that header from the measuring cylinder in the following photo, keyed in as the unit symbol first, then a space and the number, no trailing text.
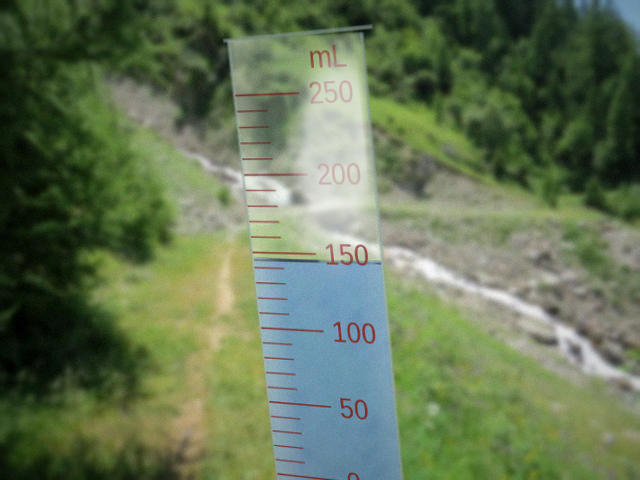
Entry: mL 145
